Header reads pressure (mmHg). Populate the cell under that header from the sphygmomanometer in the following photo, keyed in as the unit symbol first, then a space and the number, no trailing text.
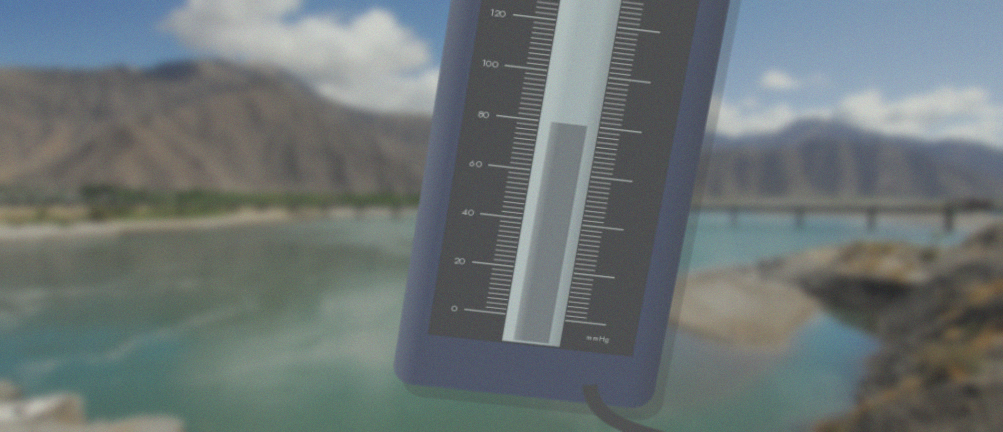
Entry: mmHg 80
